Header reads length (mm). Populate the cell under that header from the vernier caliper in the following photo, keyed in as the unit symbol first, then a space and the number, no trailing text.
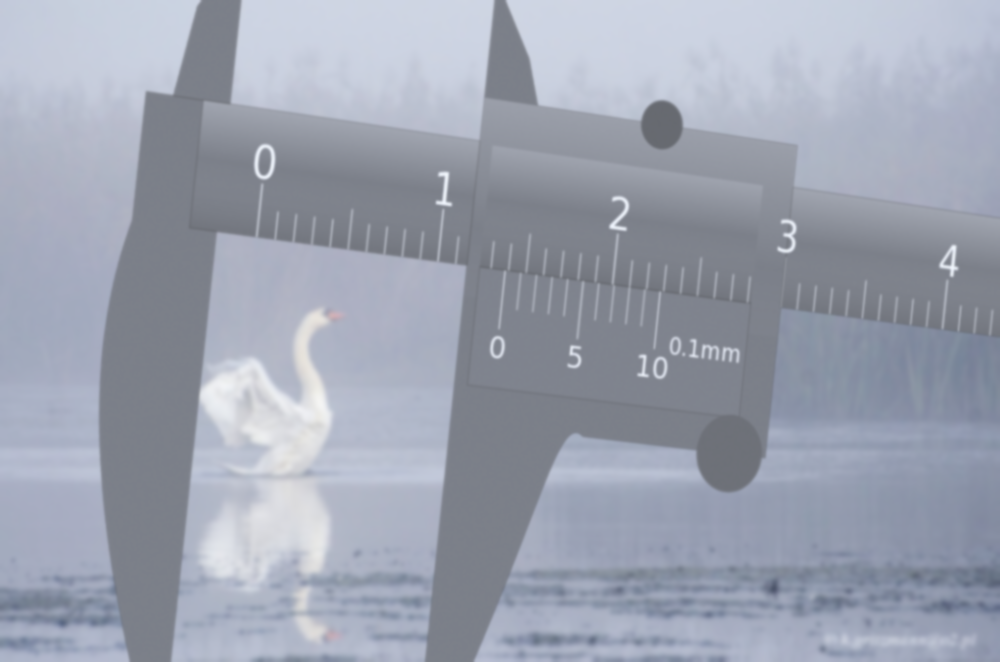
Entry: mm 13.8
